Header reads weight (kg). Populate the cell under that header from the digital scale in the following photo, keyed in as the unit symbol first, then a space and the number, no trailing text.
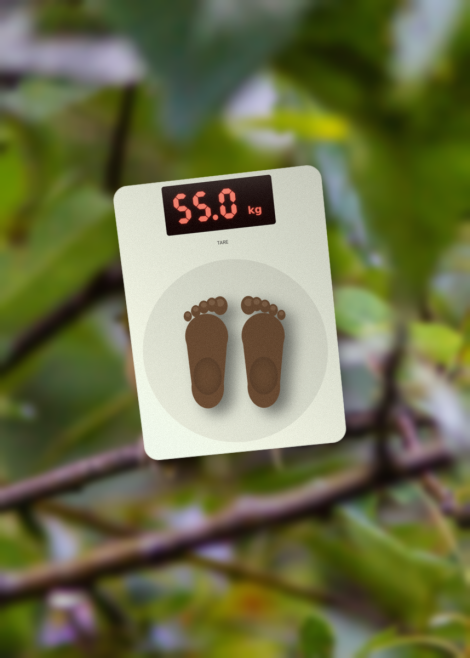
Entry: kg 55.0
